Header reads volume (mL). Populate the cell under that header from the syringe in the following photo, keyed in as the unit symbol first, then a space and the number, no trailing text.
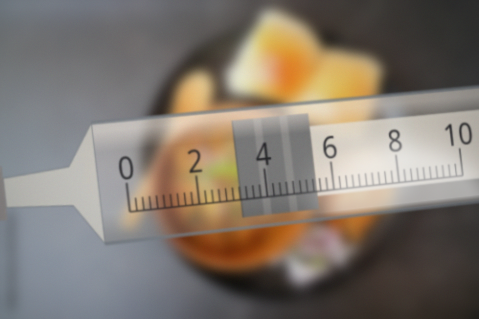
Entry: mL 3.2
